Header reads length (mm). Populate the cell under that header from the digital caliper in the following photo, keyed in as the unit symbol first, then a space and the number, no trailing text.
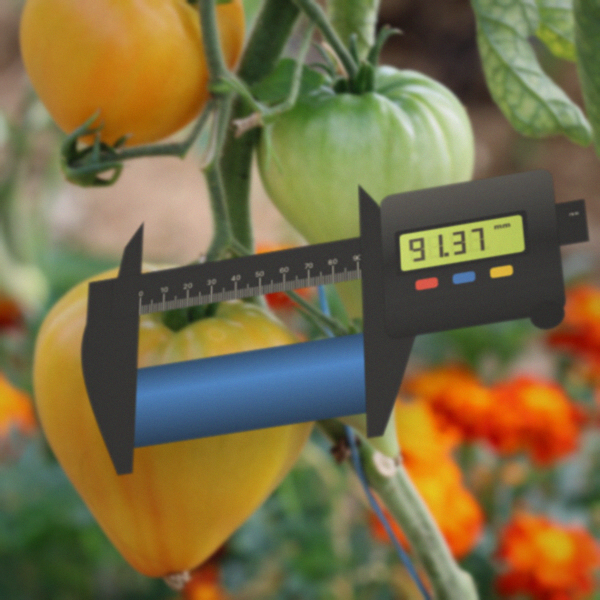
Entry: mm 91.37
